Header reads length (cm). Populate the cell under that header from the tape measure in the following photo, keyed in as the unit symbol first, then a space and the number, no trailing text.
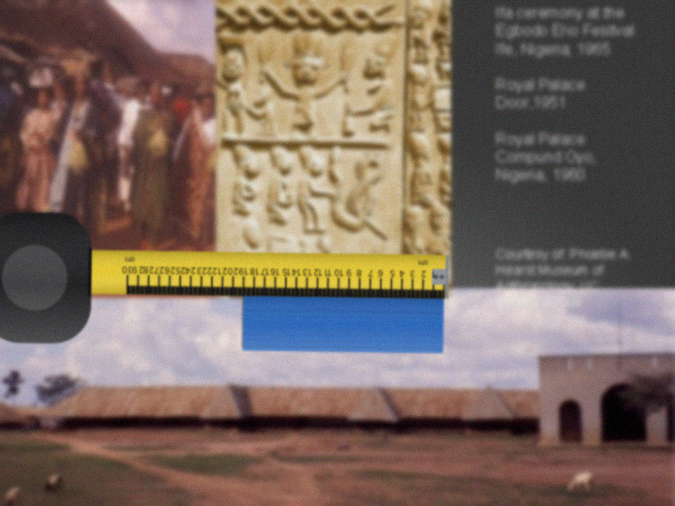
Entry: cm 19
